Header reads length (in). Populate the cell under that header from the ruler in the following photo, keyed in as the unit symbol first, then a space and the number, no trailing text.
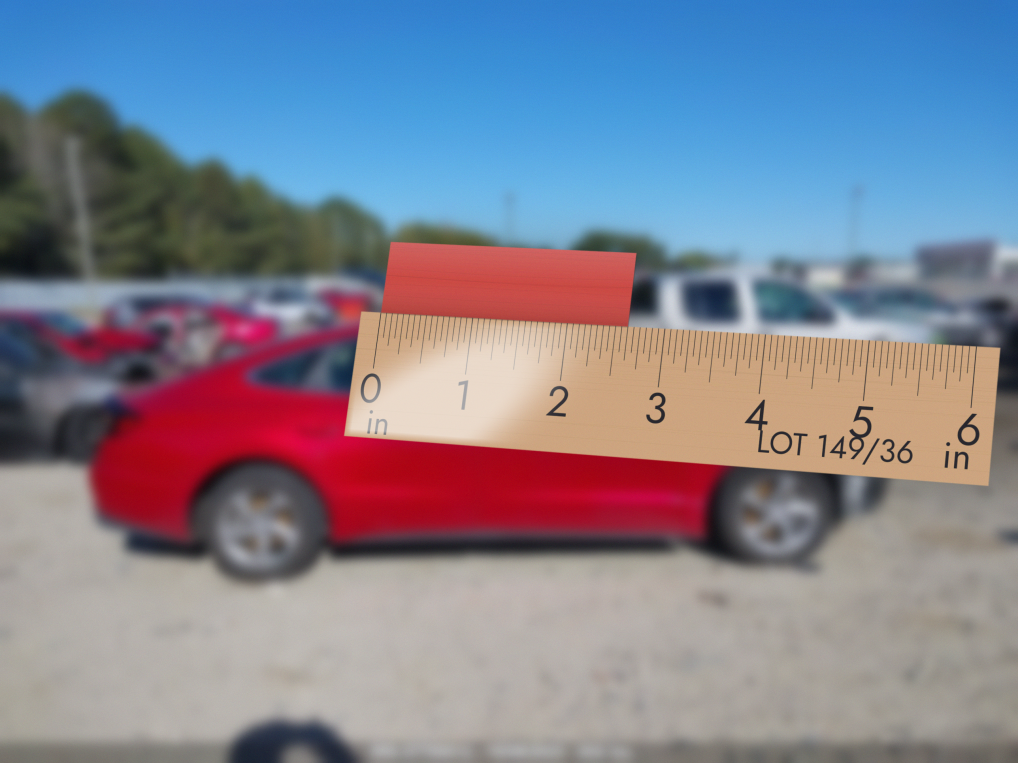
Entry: in 2.625
